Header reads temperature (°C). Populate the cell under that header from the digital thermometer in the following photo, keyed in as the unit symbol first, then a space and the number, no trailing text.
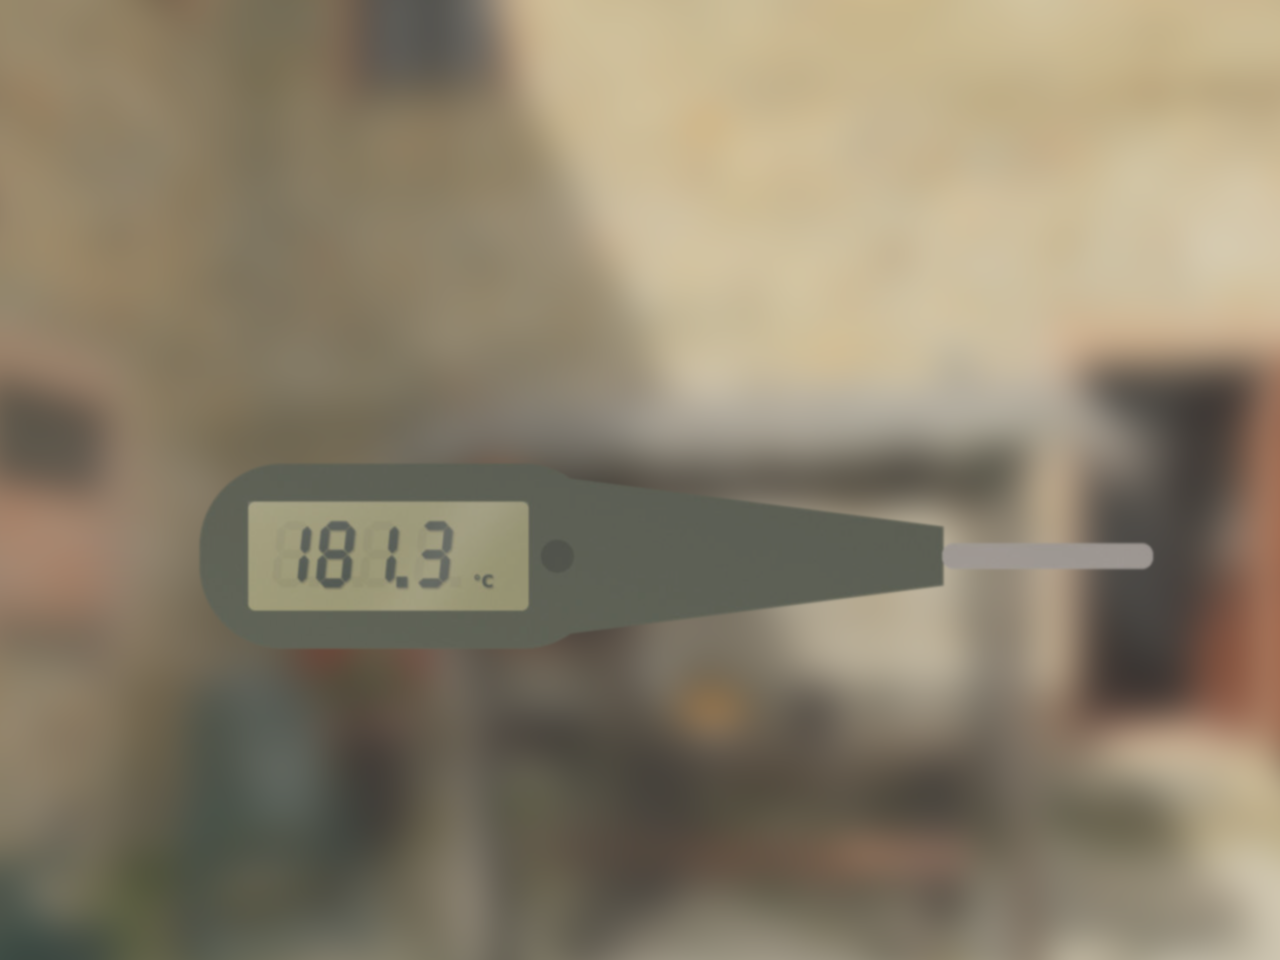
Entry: °C 181.3
